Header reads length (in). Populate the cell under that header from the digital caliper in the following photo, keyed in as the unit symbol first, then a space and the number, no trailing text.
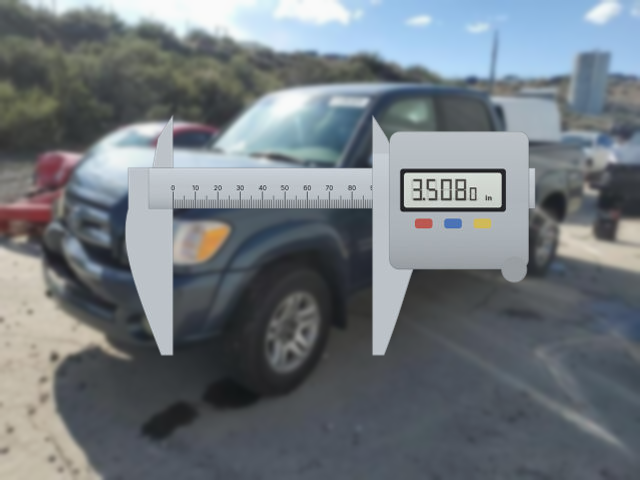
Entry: in 3.5080
